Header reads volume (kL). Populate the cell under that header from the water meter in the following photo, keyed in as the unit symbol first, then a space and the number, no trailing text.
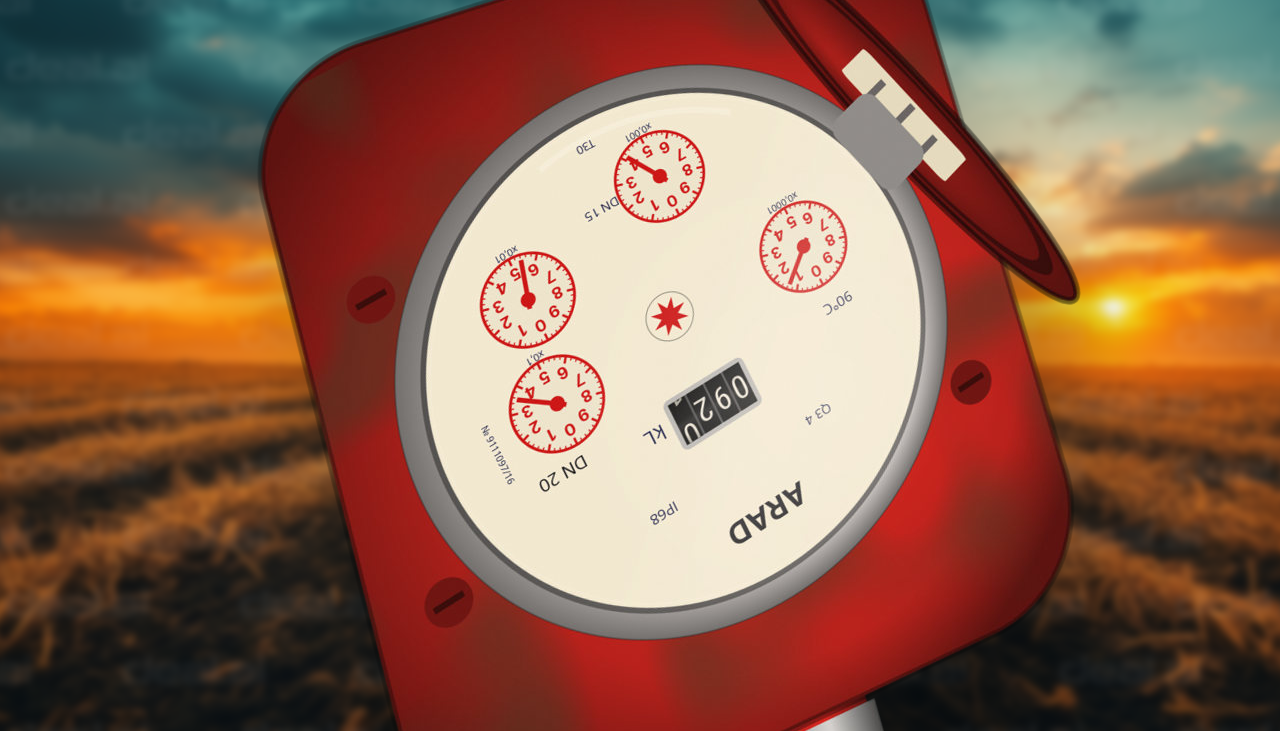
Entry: kL 920.3541
